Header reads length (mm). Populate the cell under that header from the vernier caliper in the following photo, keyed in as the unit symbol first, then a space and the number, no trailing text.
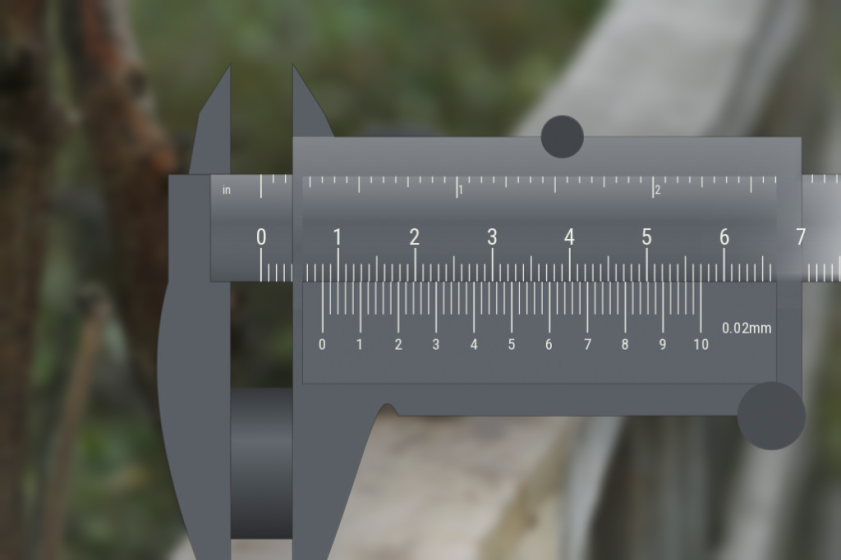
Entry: mm 8.0
